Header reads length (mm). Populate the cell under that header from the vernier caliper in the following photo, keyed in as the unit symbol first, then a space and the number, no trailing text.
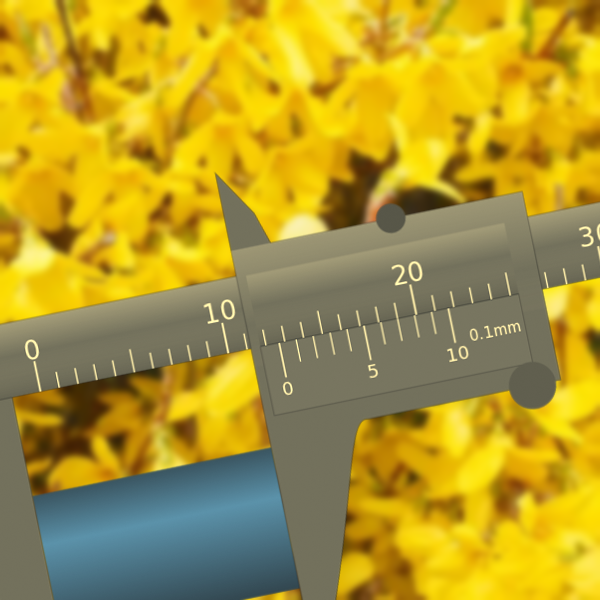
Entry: mm 12.7
